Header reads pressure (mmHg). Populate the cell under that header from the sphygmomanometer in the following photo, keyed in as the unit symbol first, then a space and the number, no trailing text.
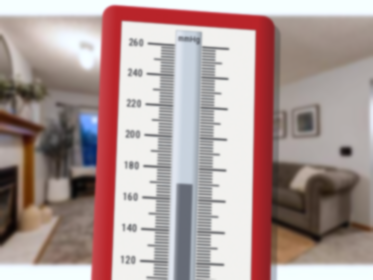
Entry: mmHg 170
